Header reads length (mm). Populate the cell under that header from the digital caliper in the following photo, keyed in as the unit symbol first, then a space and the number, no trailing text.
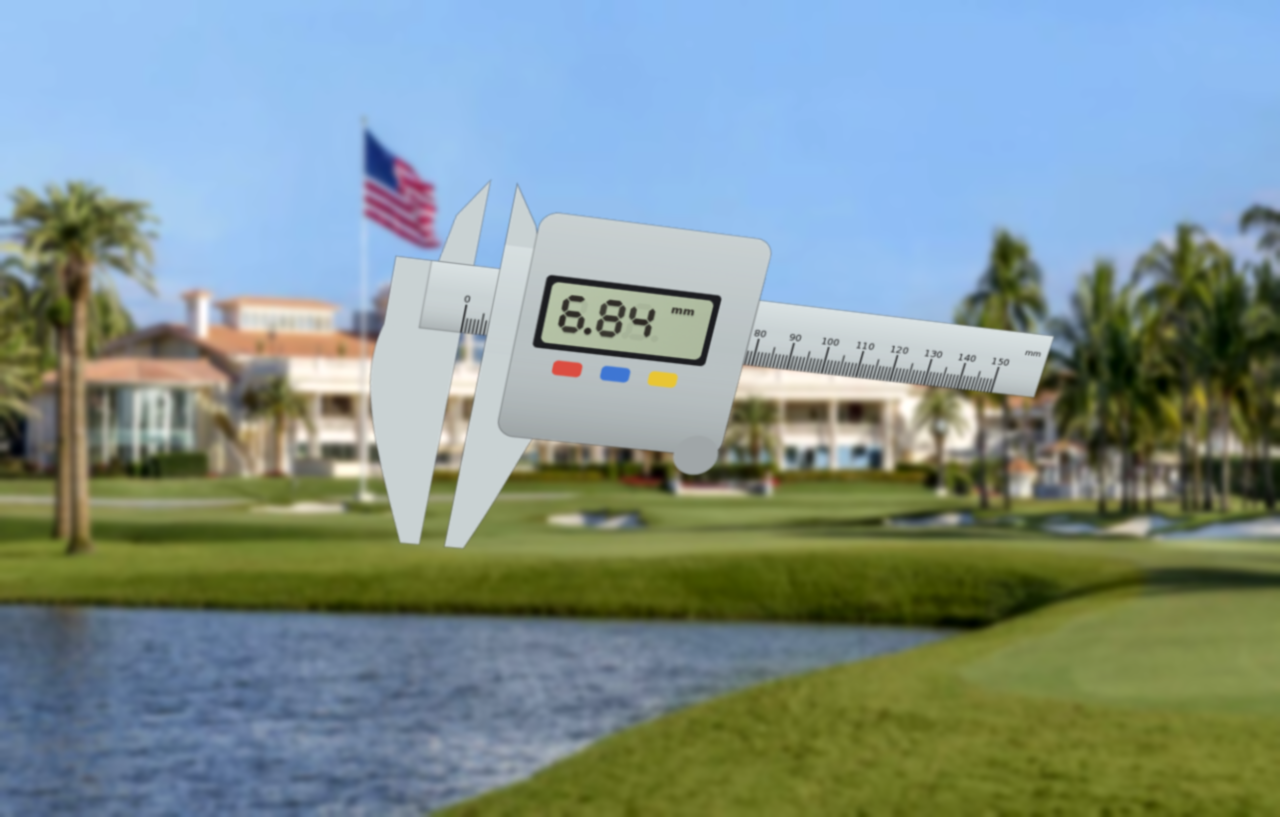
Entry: mm 6.84
